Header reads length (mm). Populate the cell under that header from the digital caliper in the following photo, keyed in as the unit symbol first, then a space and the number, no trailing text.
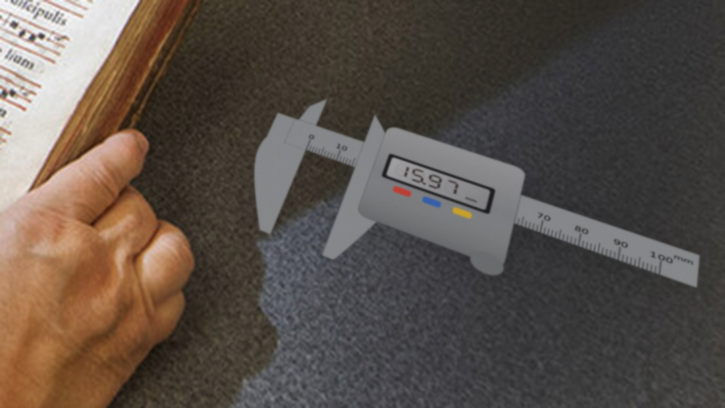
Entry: mm 15.97
